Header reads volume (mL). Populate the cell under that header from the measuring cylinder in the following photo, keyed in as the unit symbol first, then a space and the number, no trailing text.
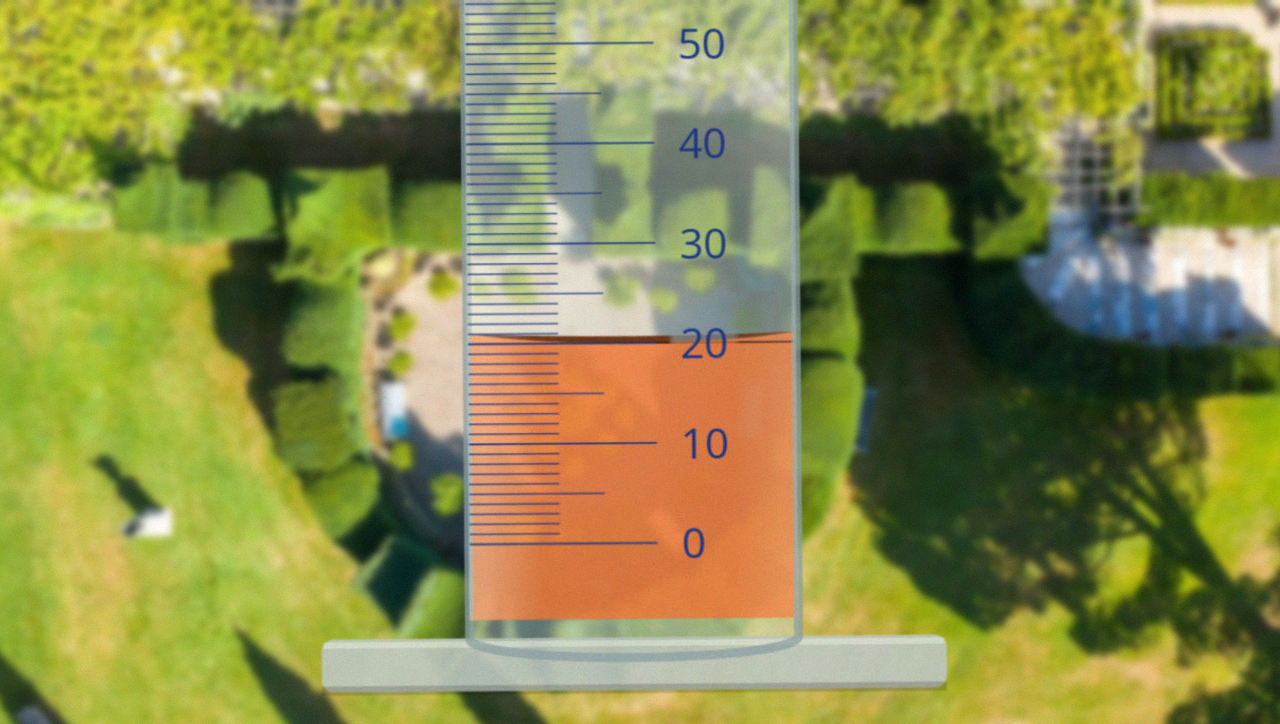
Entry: mL 20
